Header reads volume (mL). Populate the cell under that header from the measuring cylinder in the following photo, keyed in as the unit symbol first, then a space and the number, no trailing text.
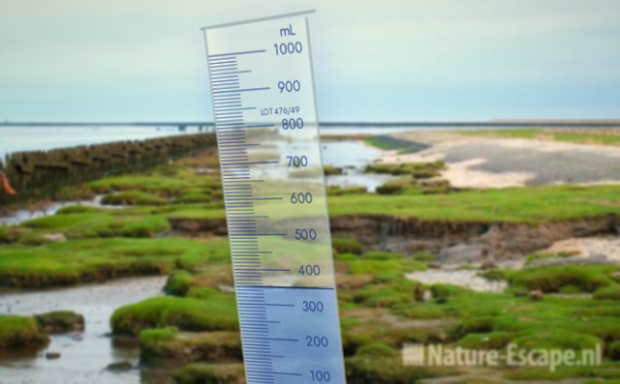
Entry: mL 350
